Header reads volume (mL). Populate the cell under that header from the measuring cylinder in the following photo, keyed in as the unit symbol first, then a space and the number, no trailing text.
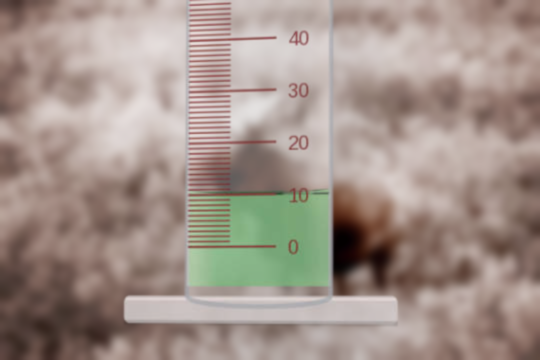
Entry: mL 10
